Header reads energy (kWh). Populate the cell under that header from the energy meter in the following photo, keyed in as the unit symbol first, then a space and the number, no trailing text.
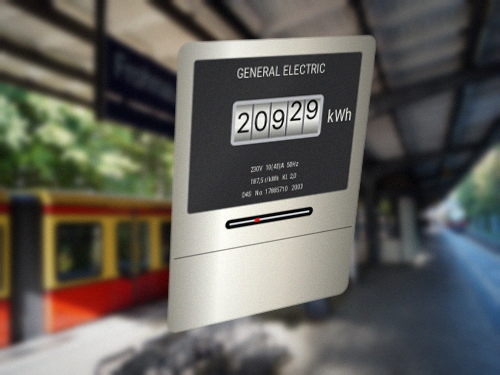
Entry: kWh 20929
